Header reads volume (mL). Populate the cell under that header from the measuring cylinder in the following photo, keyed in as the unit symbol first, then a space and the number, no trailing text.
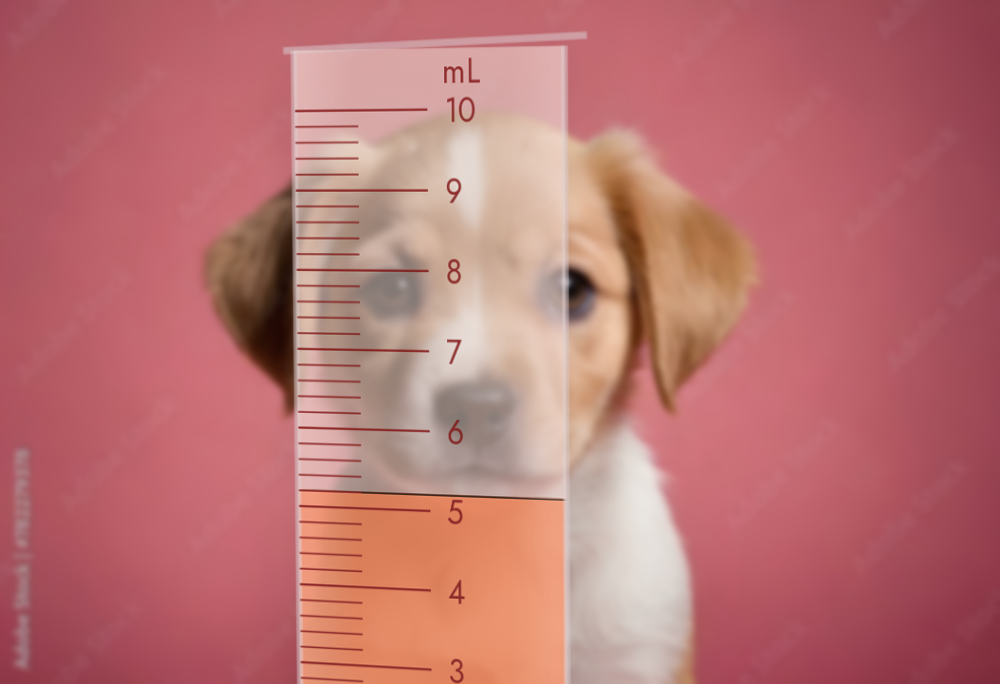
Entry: mL 5.2
